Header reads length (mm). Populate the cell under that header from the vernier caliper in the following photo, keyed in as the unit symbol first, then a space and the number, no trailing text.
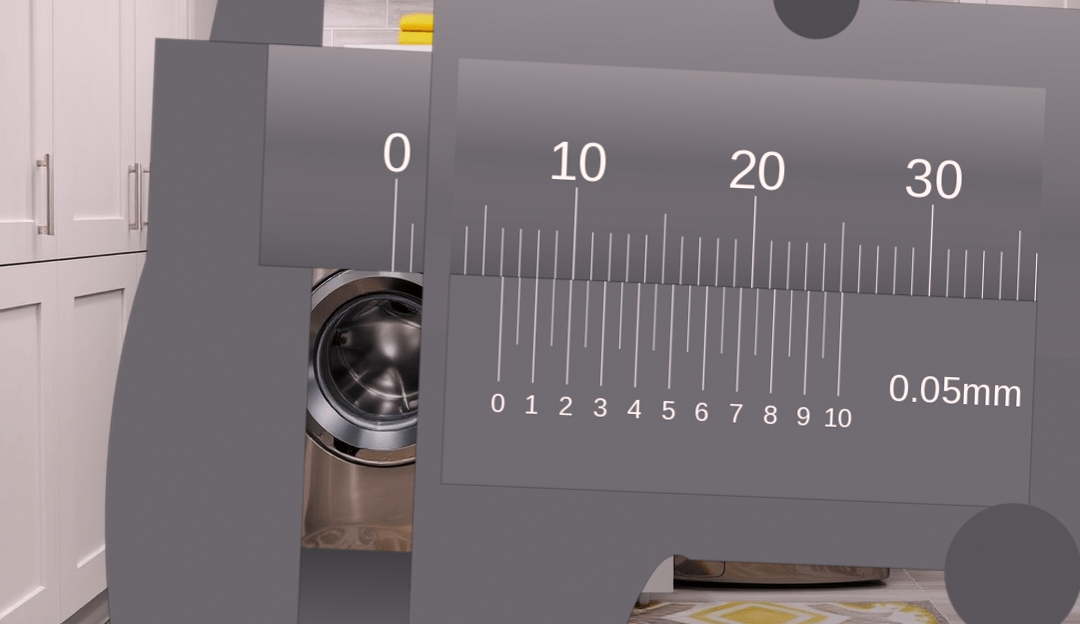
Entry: mm 6.1
